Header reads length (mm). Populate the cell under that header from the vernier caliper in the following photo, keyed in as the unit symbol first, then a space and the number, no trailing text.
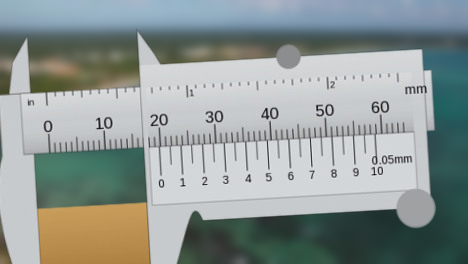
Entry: mm 19.8
